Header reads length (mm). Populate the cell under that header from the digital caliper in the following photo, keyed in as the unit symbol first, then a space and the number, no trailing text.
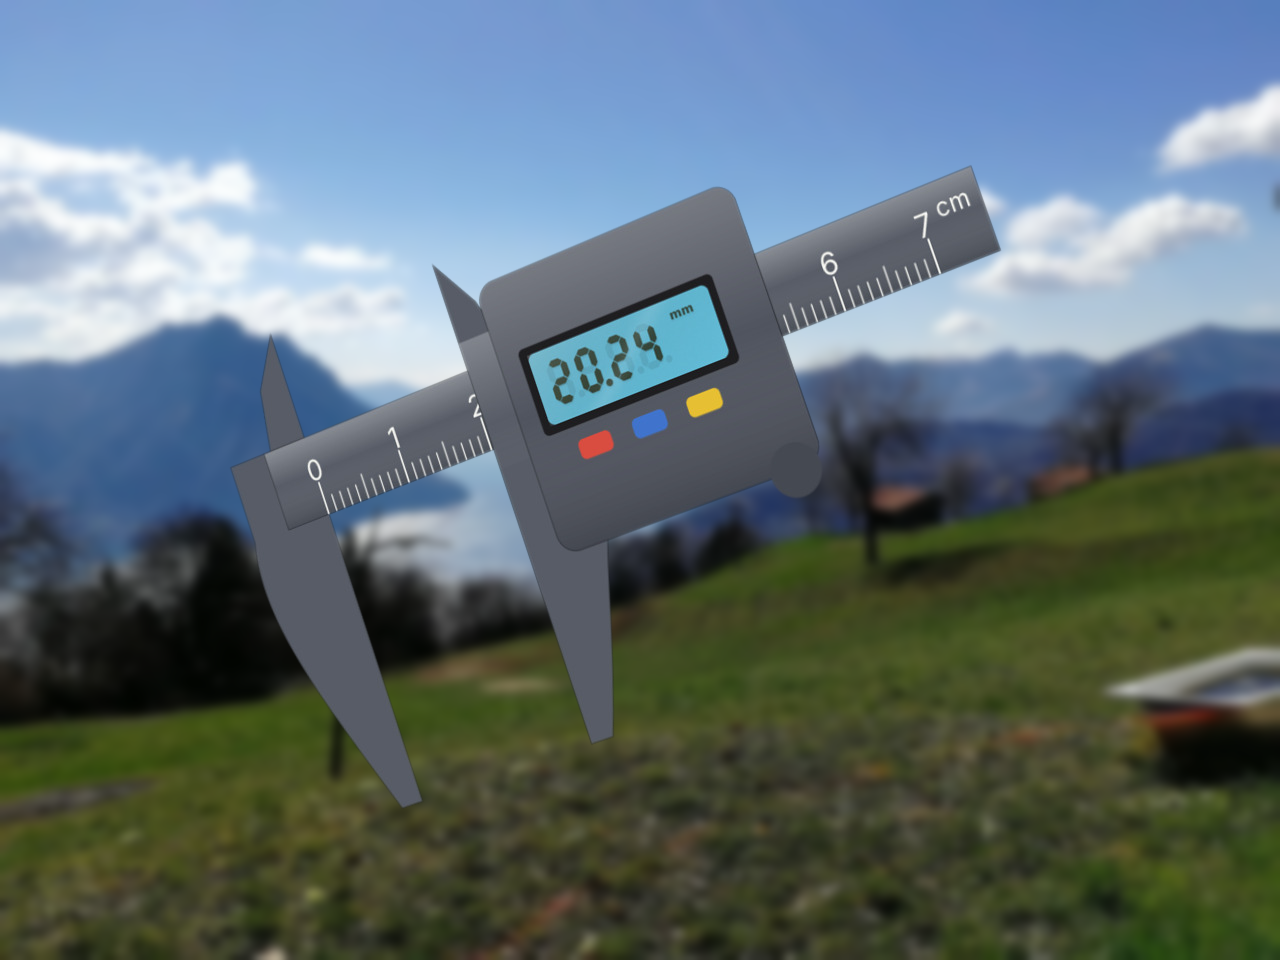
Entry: mm 20.24
